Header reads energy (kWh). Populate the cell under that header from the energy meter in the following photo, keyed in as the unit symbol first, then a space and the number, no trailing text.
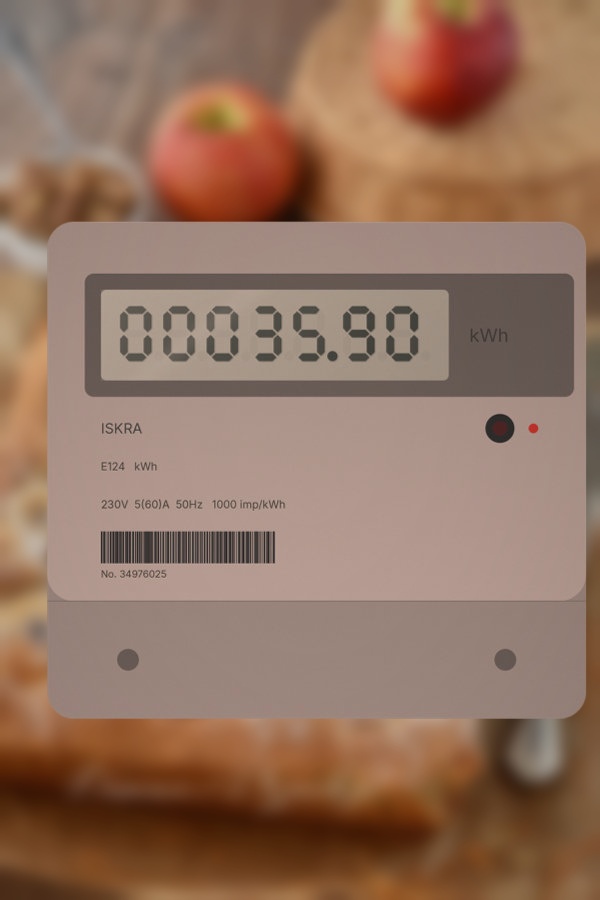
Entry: kWh 35.90
